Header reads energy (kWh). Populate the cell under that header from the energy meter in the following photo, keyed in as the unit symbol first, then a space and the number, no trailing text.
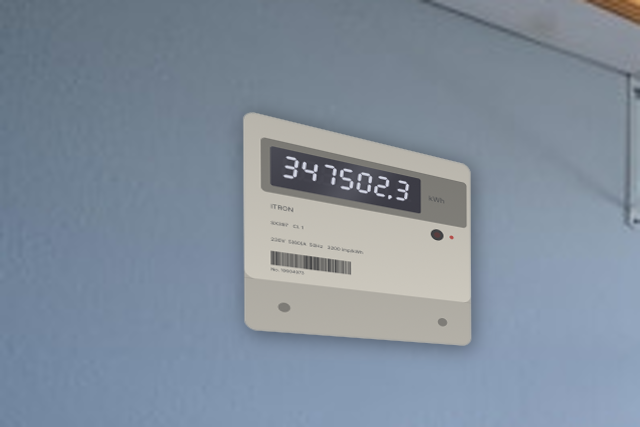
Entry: kWh 347502.3
